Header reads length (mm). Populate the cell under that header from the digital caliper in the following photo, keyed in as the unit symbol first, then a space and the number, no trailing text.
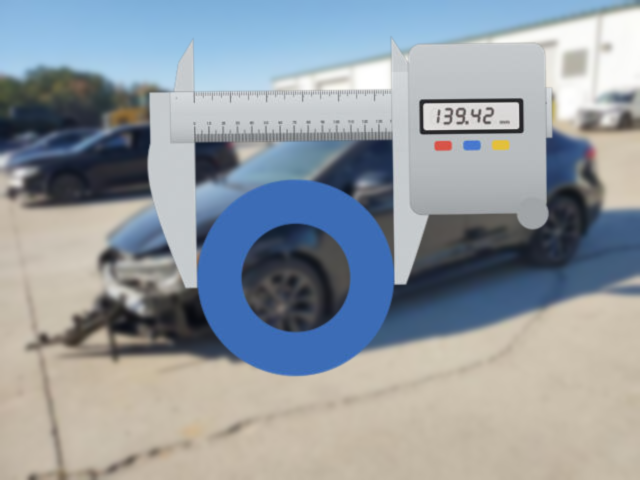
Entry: mm 139.42
